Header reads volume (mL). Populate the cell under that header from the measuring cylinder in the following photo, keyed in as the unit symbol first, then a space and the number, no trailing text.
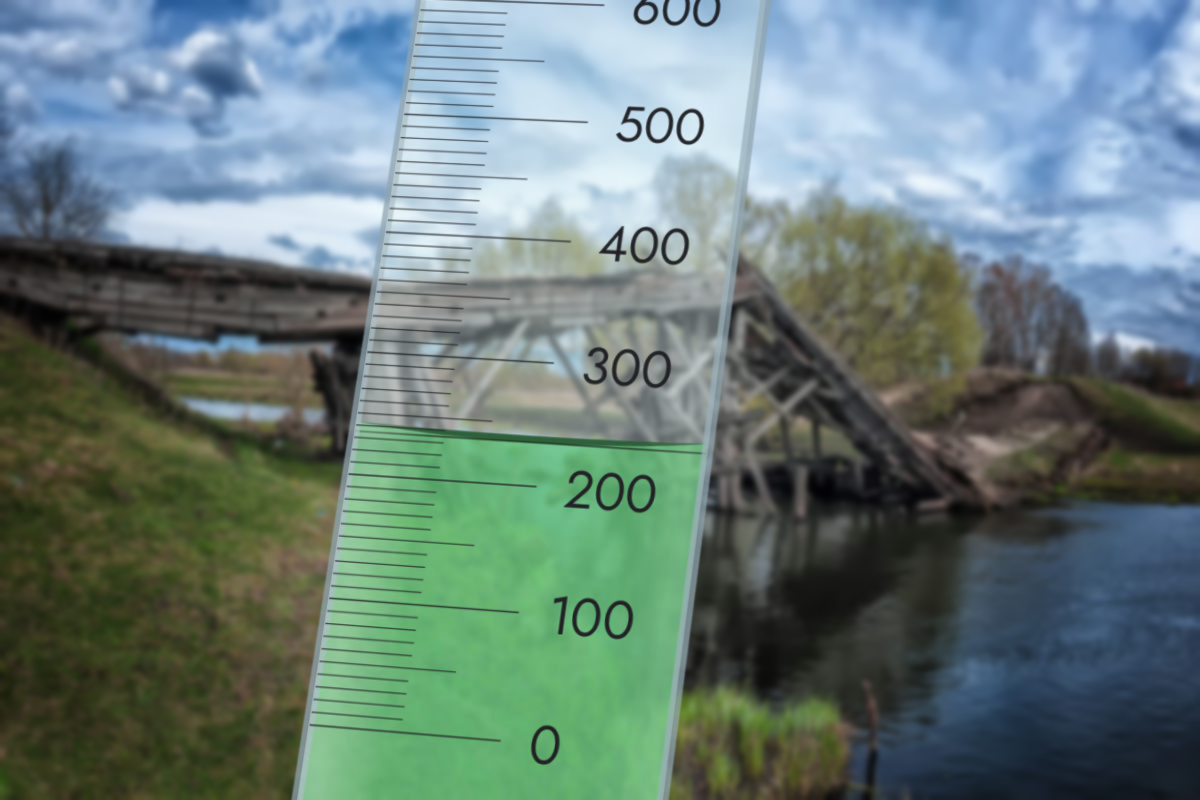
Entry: mL 235
